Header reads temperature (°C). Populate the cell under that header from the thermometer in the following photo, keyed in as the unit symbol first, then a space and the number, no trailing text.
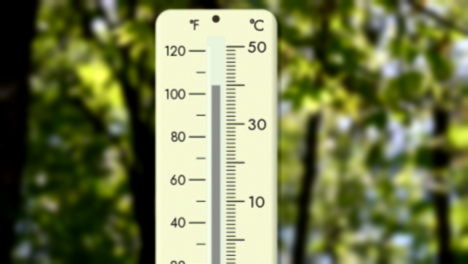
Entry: °C 40
